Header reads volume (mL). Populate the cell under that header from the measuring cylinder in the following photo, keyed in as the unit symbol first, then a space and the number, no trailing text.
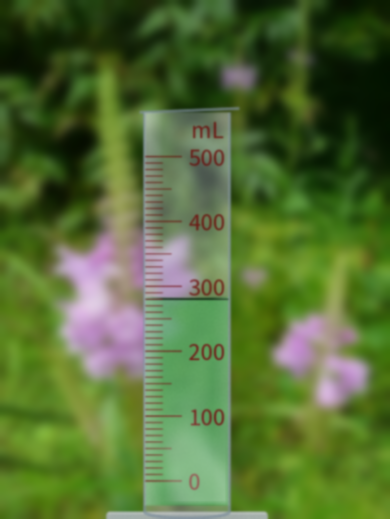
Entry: mL 280
